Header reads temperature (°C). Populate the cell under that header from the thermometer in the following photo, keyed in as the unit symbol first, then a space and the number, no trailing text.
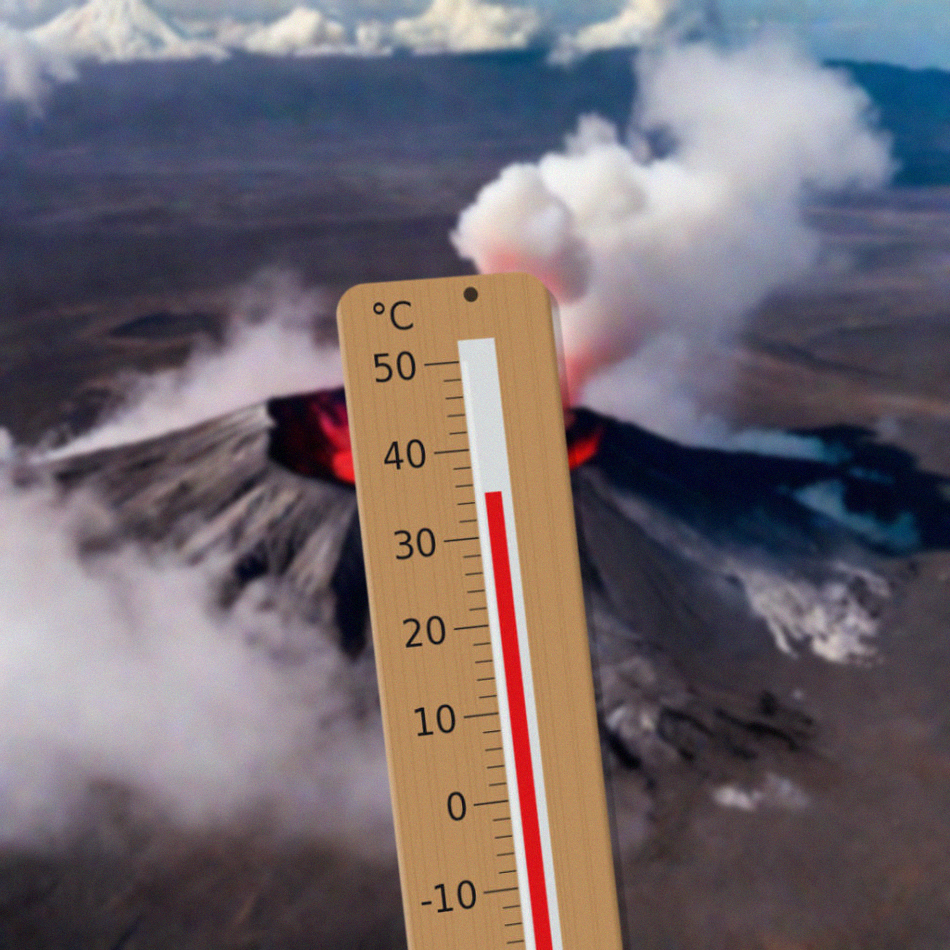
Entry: °C 35
